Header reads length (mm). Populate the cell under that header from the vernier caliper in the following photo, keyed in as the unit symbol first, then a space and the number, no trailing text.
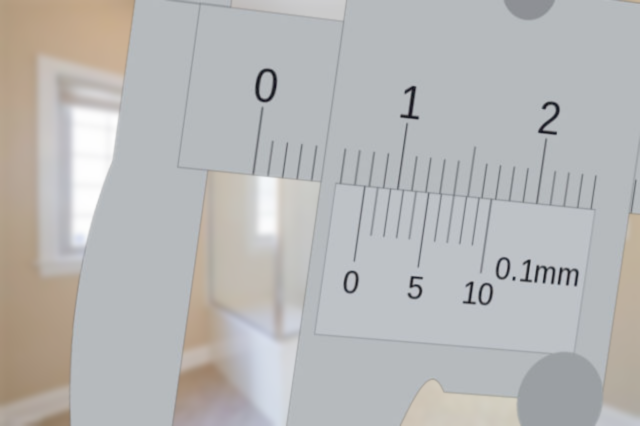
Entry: mm 7.7
